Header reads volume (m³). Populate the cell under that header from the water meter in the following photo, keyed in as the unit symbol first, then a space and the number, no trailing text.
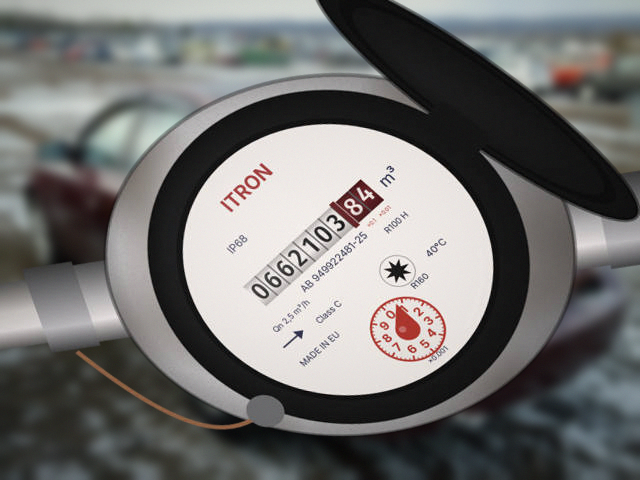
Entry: m³ 662103.840
